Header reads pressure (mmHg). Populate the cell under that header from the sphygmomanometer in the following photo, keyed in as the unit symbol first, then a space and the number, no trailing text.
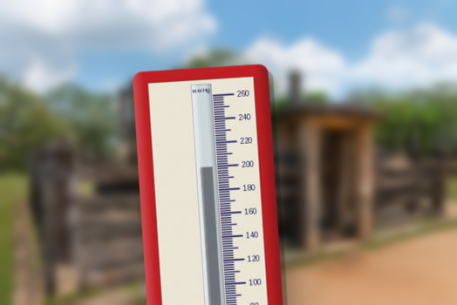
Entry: mmHg 200
